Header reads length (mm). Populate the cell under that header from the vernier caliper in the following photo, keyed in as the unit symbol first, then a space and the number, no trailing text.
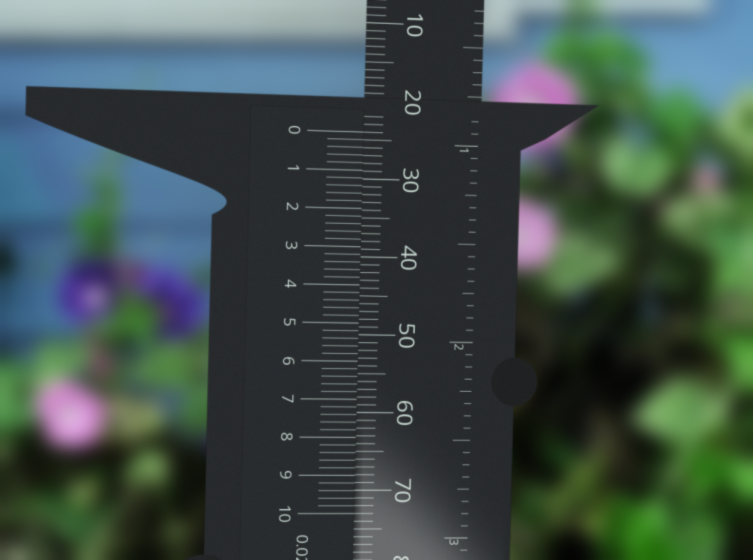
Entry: mm 24.0
